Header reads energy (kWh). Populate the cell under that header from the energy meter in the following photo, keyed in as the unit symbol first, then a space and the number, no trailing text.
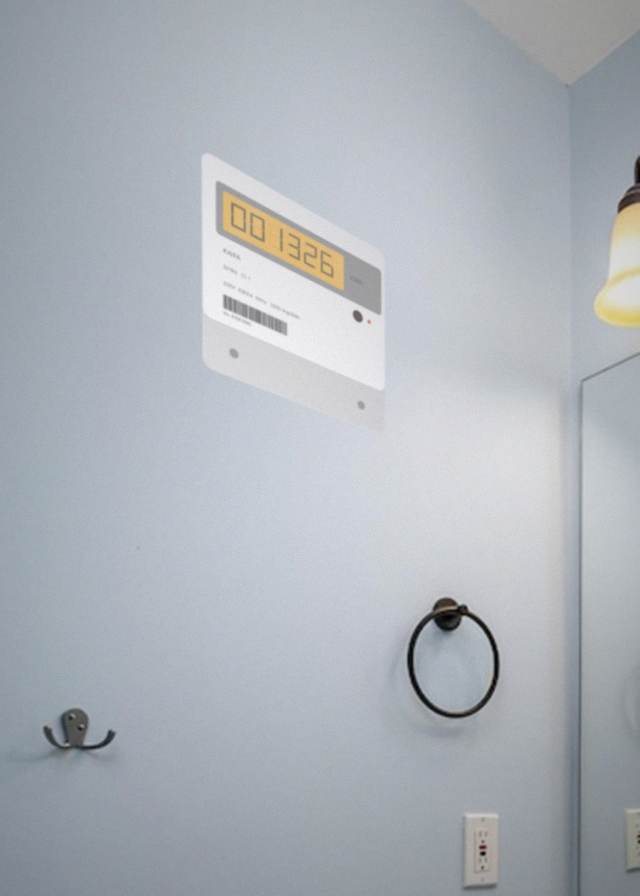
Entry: kWh 1326
